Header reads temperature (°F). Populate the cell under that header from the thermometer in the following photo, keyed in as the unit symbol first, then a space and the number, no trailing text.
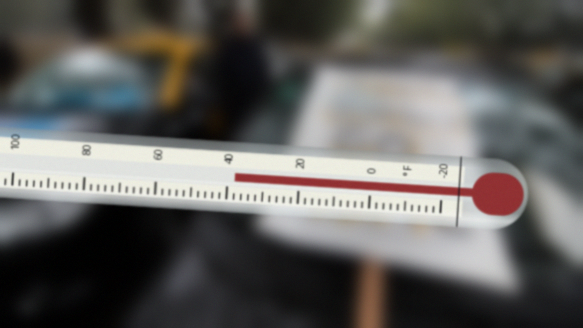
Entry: °F 38
